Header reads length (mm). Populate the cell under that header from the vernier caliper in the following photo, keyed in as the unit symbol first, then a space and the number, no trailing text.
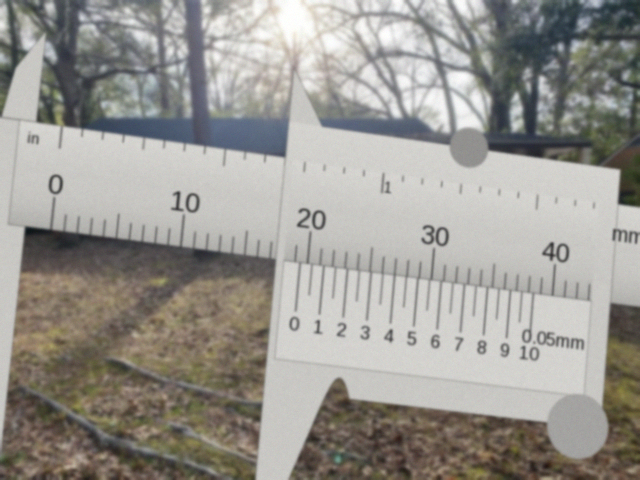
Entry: mm 19.4
